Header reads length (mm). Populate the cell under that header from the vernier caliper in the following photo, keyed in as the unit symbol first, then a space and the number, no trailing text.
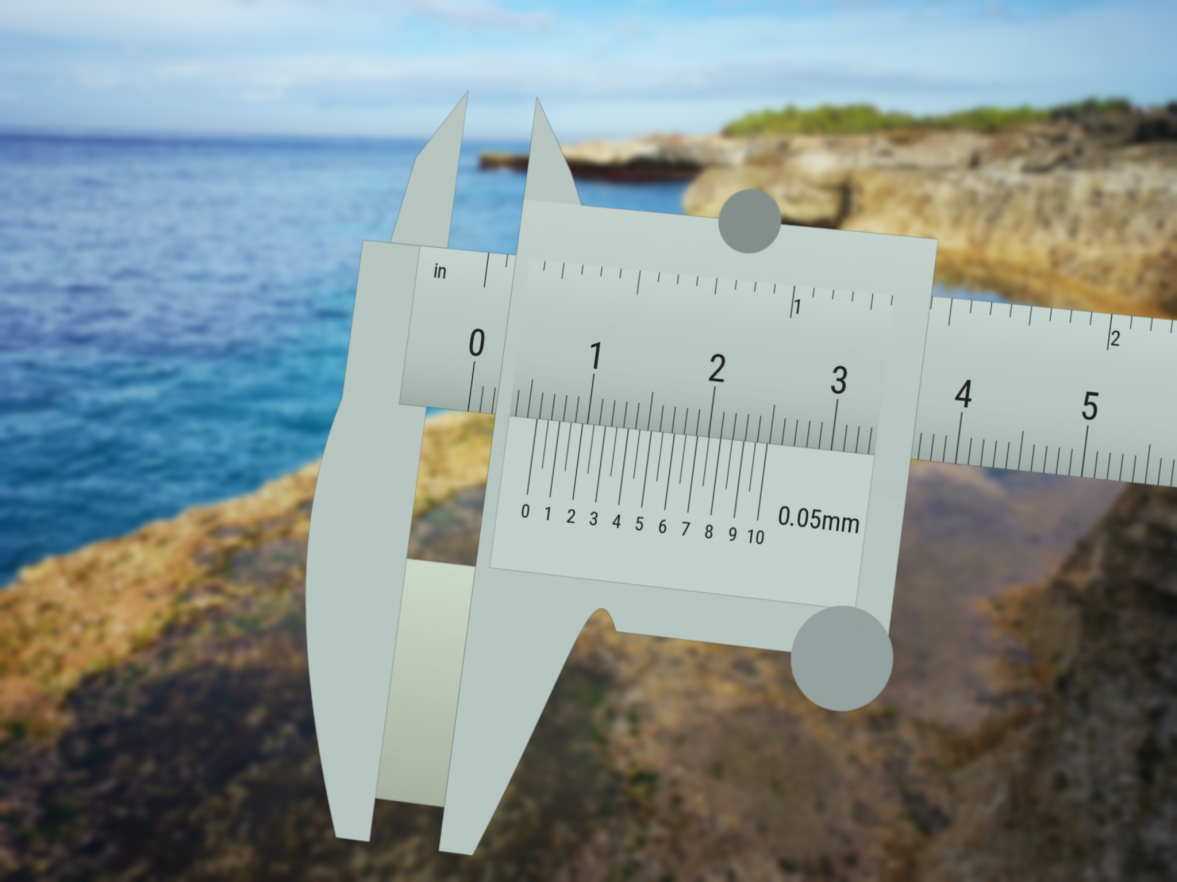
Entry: mm 5.8
